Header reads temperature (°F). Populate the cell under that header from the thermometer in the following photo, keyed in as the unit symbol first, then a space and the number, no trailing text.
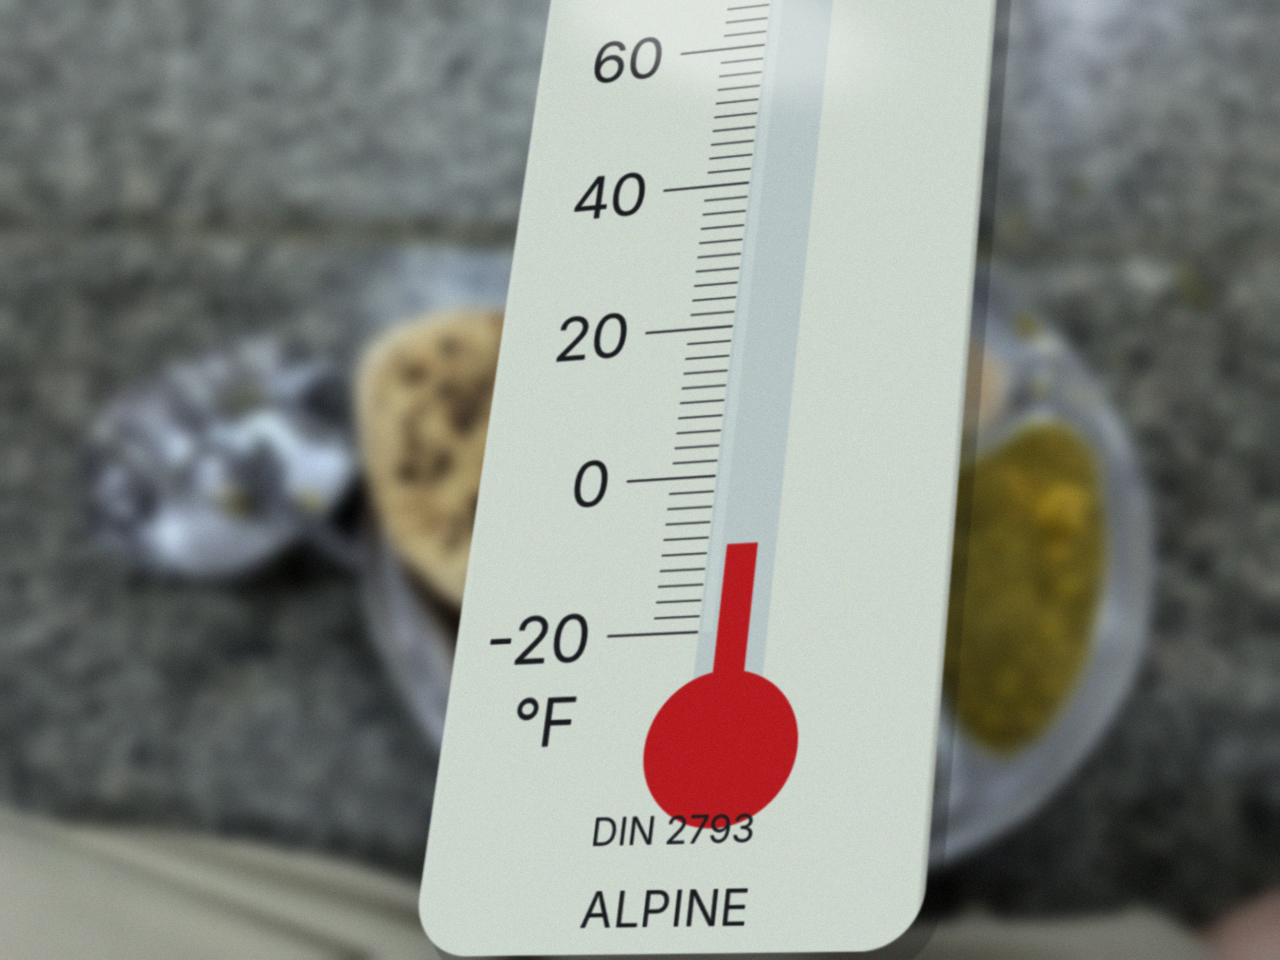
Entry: °F -9
